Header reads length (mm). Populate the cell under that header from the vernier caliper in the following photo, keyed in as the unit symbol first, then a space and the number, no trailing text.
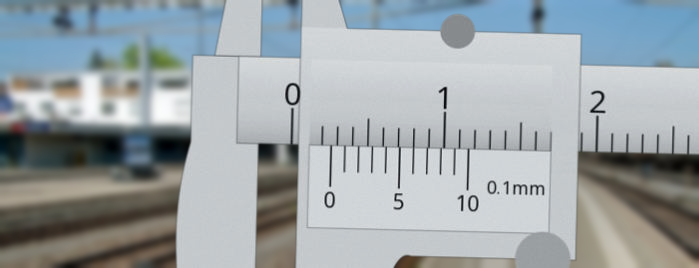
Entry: mm 2.6
